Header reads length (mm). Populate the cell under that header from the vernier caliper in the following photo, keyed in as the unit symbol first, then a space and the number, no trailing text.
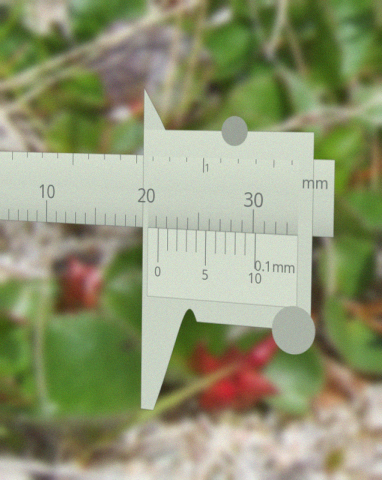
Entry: mm 21.2
